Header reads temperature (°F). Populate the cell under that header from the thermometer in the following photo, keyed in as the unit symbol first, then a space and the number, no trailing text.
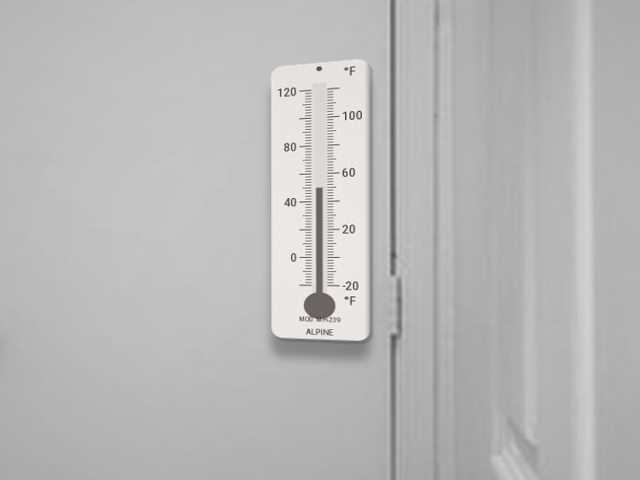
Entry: °F 50
